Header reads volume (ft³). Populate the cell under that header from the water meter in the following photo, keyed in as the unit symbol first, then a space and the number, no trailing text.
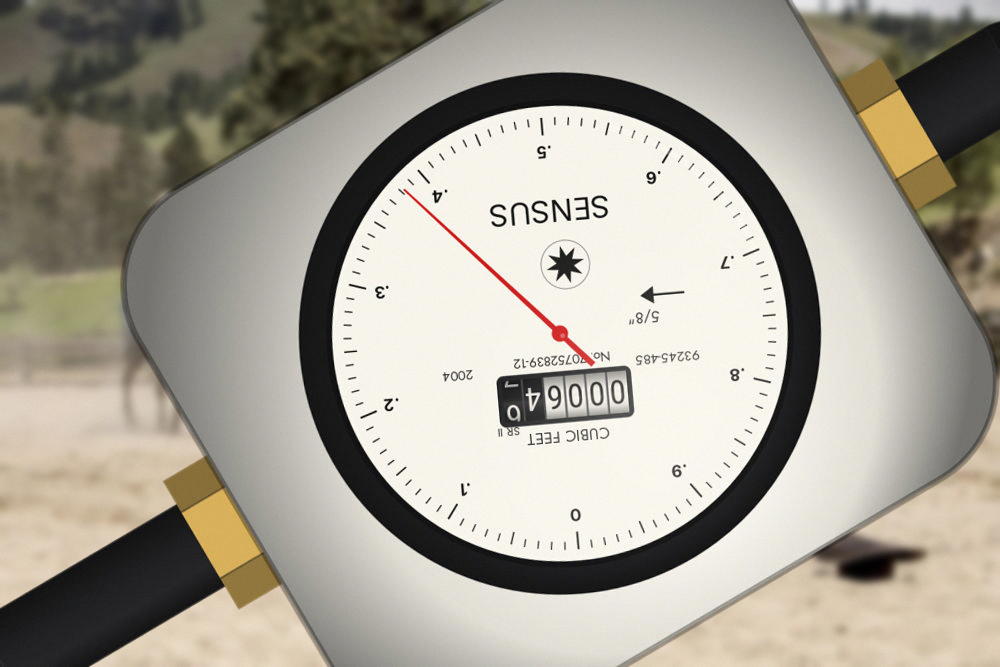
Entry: ft³ 646.38
